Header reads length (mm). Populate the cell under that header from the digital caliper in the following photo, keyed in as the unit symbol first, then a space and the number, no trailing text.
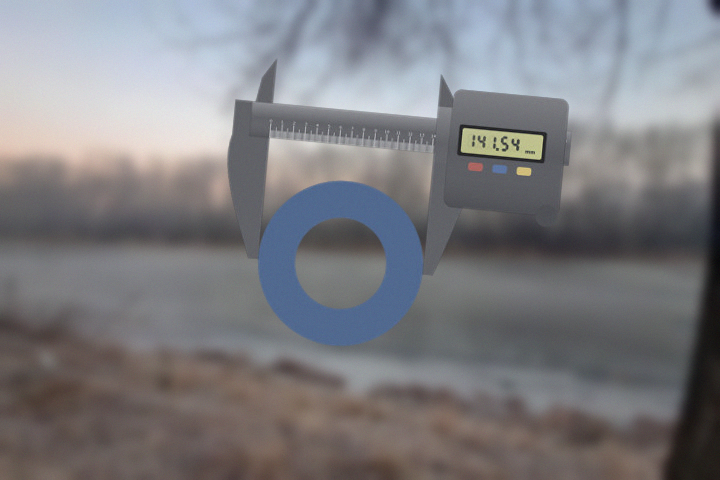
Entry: mm 141.54
